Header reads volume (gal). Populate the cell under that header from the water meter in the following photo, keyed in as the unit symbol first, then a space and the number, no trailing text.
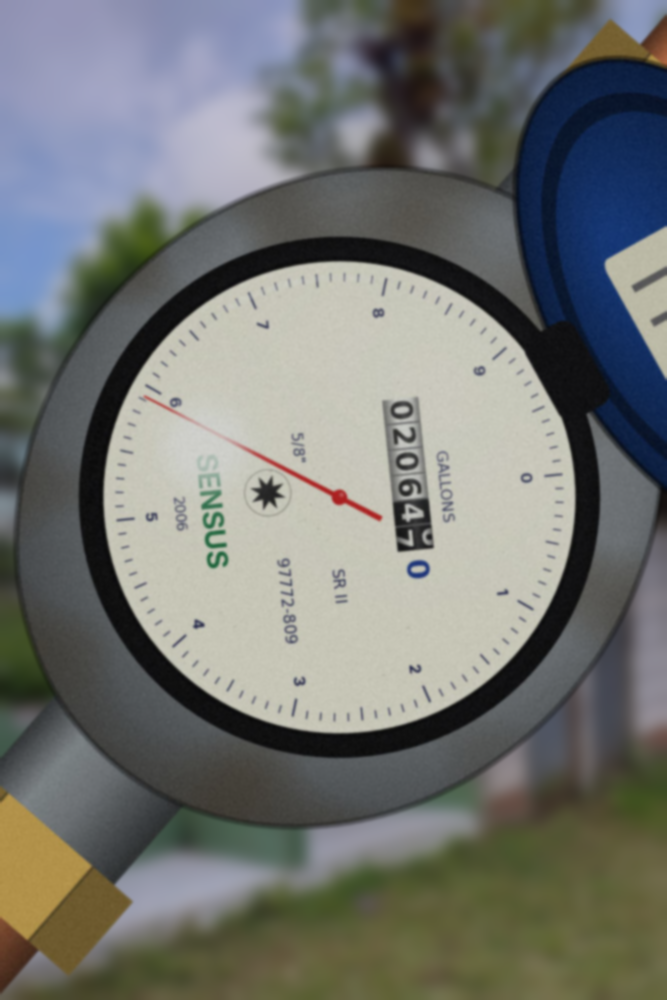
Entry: gal 206465.9
